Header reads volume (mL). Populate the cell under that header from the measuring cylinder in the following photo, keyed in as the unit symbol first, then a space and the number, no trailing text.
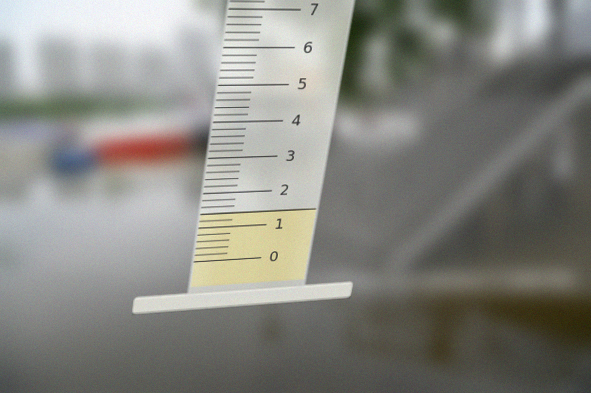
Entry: mL 1.4
